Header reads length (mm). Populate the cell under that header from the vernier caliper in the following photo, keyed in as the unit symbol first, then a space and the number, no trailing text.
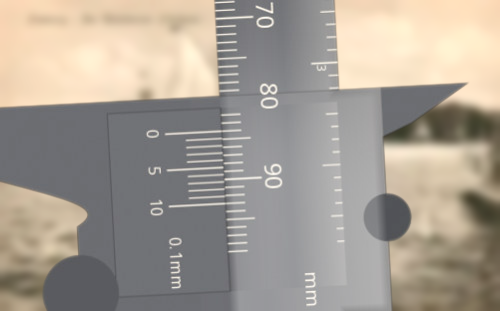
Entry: mm 84.0
